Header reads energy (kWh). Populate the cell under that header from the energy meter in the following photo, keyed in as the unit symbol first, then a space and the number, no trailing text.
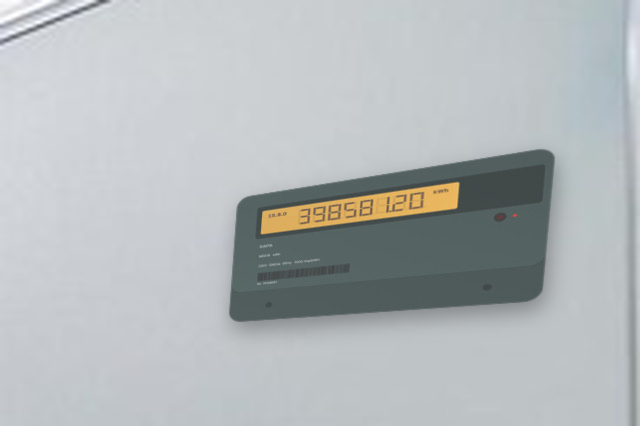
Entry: kWh 398581.20
